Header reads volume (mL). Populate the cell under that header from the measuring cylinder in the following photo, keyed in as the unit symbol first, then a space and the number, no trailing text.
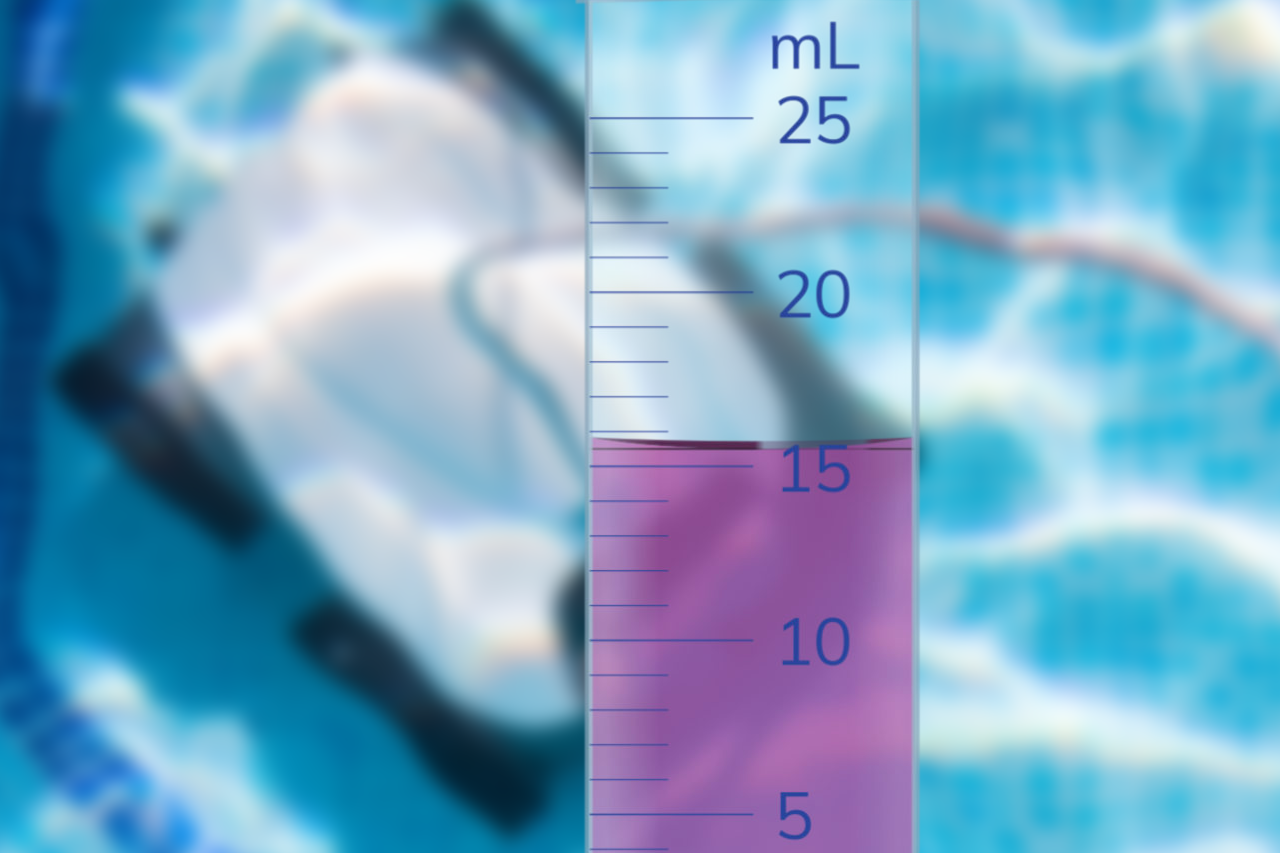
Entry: mL 15.5
